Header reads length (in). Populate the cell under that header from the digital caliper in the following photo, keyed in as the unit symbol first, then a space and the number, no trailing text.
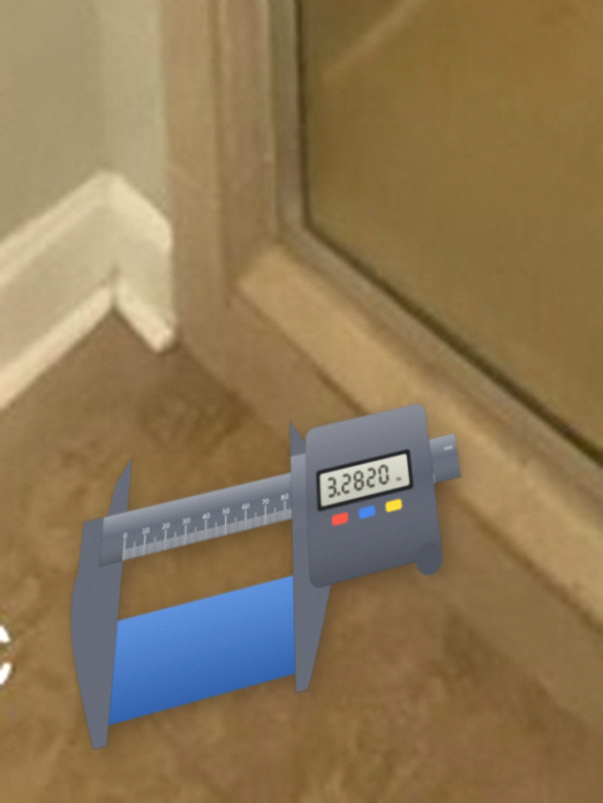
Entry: in 3.2820
